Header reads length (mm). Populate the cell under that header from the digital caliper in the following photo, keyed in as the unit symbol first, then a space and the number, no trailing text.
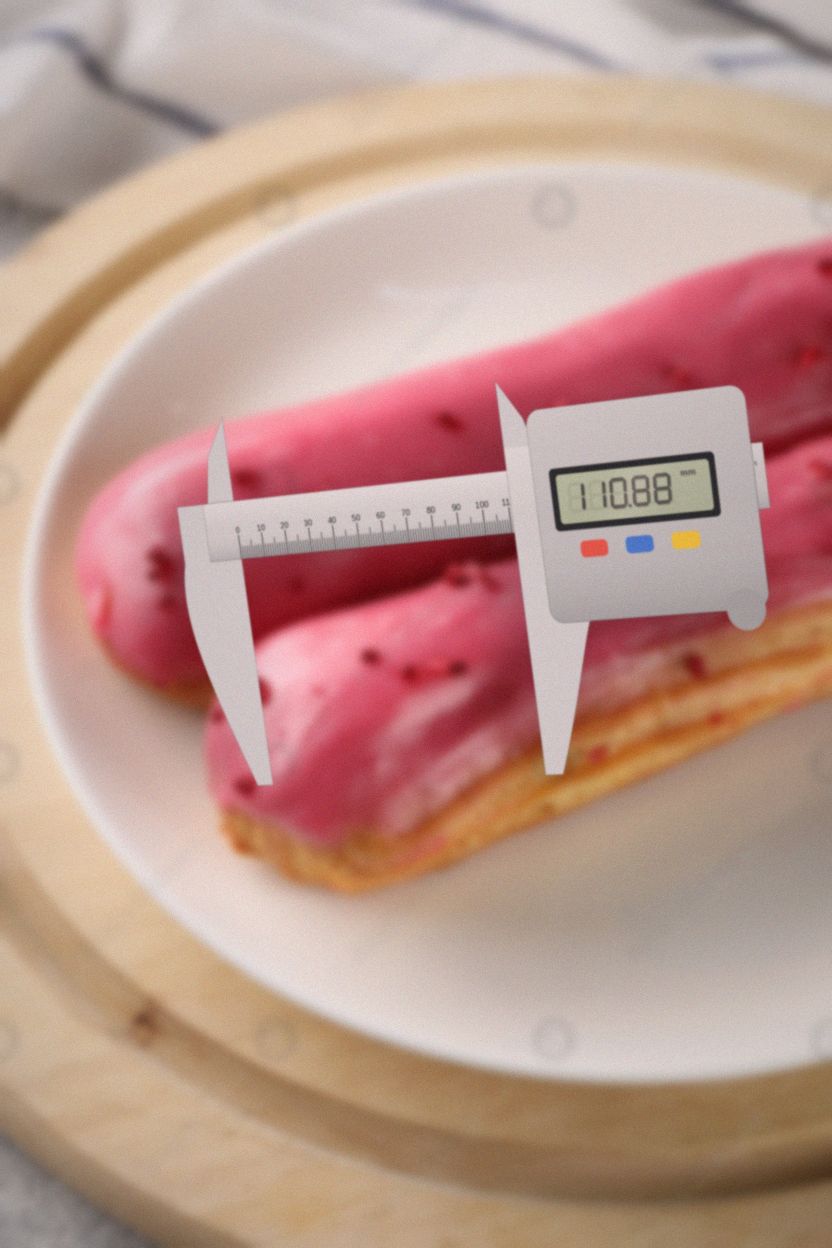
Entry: mm 110.88
